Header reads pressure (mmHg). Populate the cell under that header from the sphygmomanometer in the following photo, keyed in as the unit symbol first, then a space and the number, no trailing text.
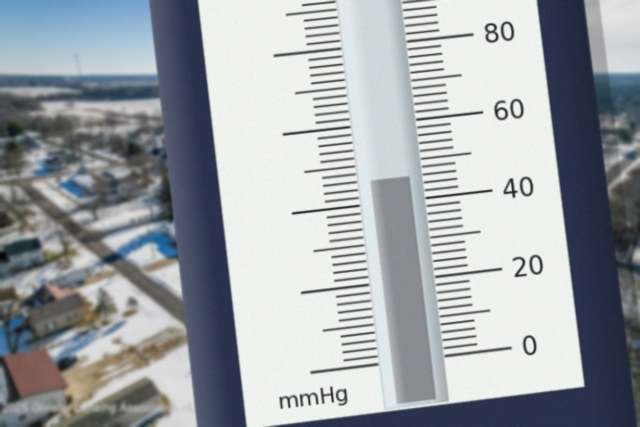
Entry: mmHg 46
